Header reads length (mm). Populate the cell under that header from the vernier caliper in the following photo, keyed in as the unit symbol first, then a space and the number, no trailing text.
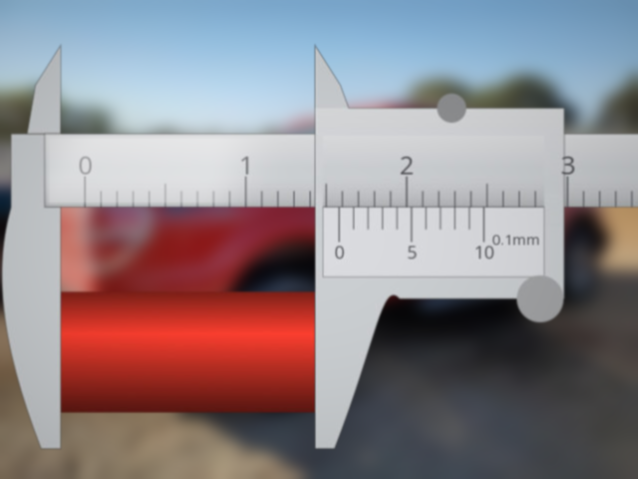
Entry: mm 15.8
